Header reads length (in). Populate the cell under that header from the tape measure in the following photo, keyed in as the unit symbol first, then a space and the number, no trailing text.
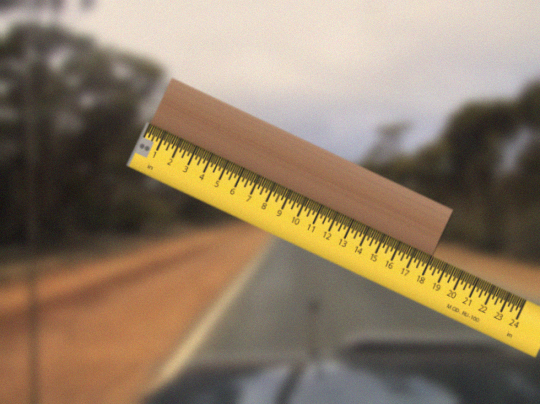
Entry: in 18
